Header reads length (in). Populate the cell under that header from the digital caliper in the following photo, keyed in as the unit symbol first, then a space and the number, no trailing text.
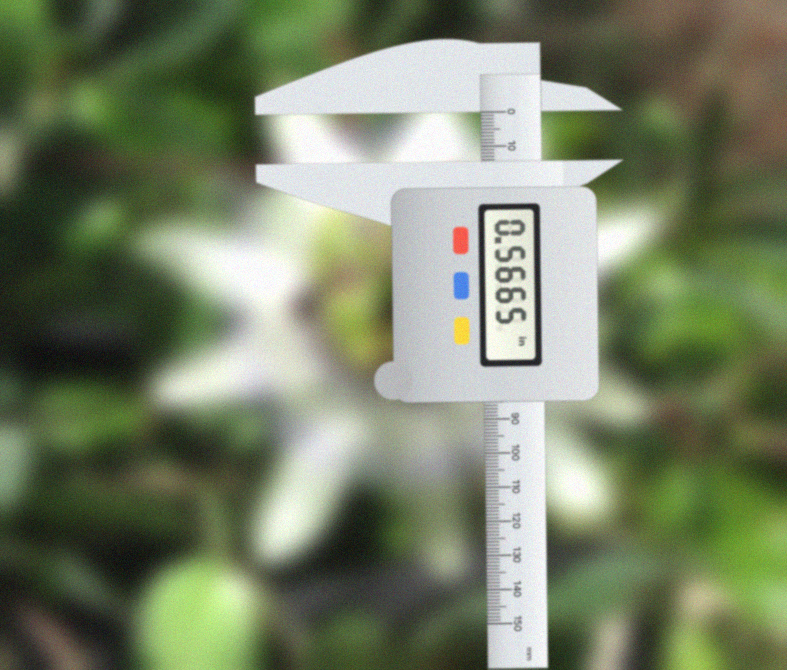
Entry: in 0.5665
